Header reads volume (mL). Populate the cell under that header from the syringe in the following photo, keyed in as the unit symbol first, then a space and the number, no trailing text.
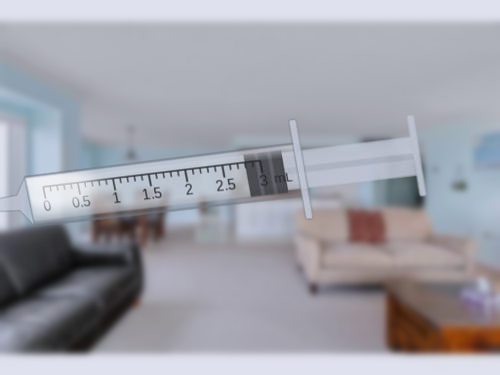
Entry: mL 2.8
